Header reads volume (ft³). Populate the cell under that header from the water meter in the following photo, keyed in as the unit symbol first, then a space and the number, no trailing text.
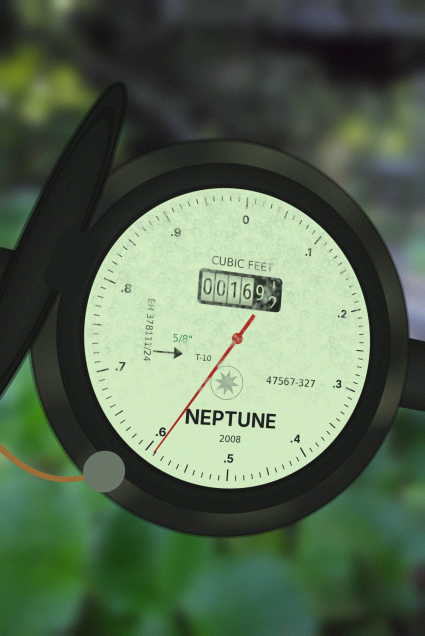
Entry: ft³ 1691.59
